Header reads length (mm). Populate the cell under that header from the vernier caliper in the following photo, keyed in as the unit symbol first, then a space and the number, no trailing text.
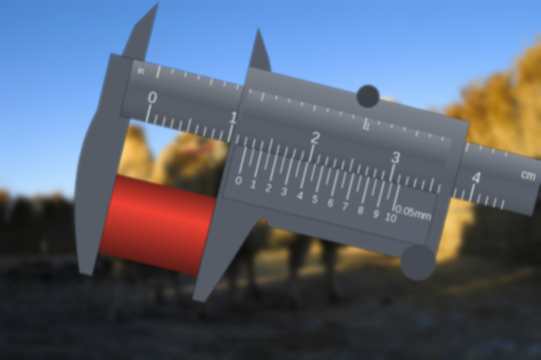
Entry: mm 12.2
